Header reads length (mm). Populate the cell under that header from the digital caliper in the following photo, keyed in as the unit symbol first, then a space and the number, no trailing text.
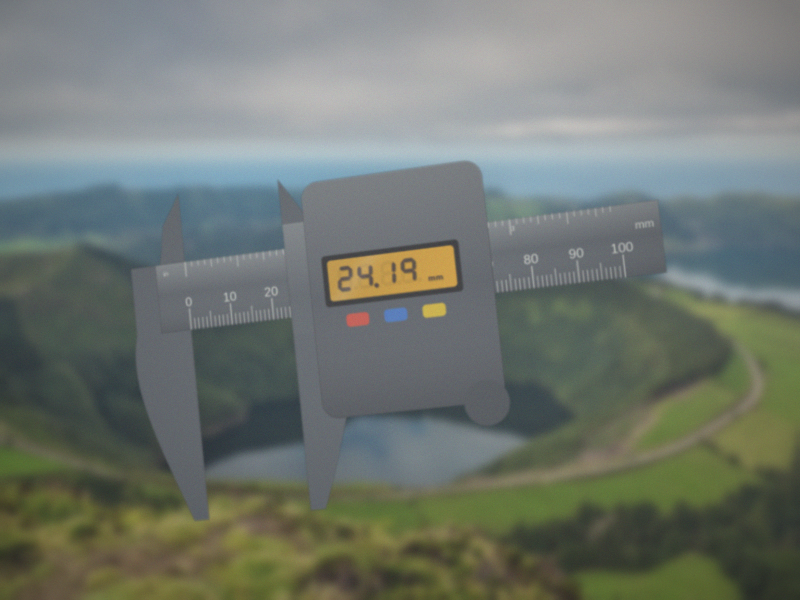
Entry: mm 24.19
